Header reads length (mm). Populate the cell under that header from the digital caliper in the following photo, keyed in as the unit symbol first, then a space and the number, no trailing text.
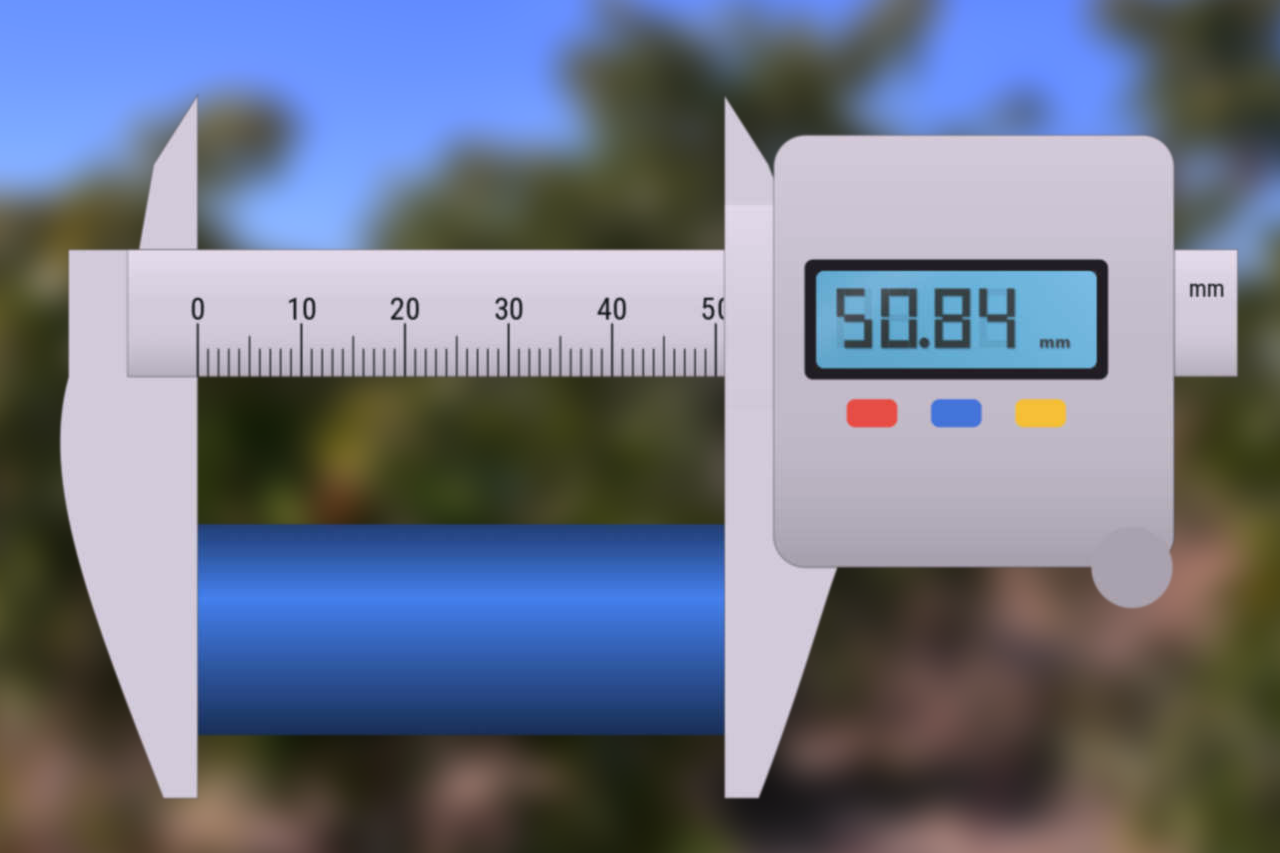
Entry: mm 50.84
